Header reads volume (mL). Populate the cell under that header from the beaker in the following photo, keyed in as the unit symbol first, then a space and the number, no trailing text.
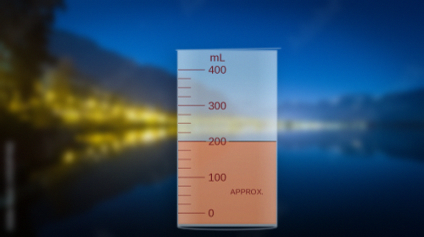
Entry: mL 200
